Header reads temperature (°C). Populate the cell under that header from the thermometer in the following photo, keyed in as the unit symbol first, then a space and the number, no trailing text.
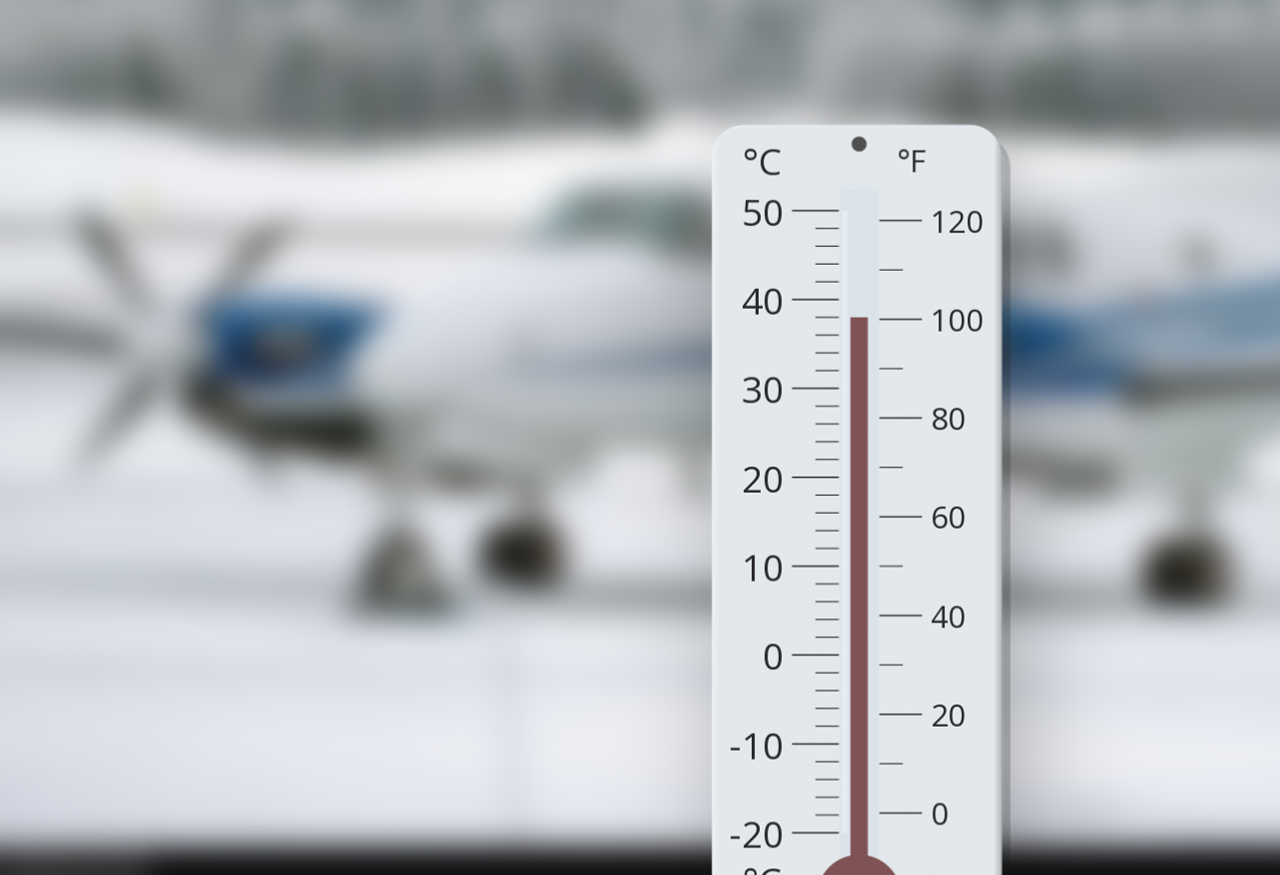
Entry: °C 38
